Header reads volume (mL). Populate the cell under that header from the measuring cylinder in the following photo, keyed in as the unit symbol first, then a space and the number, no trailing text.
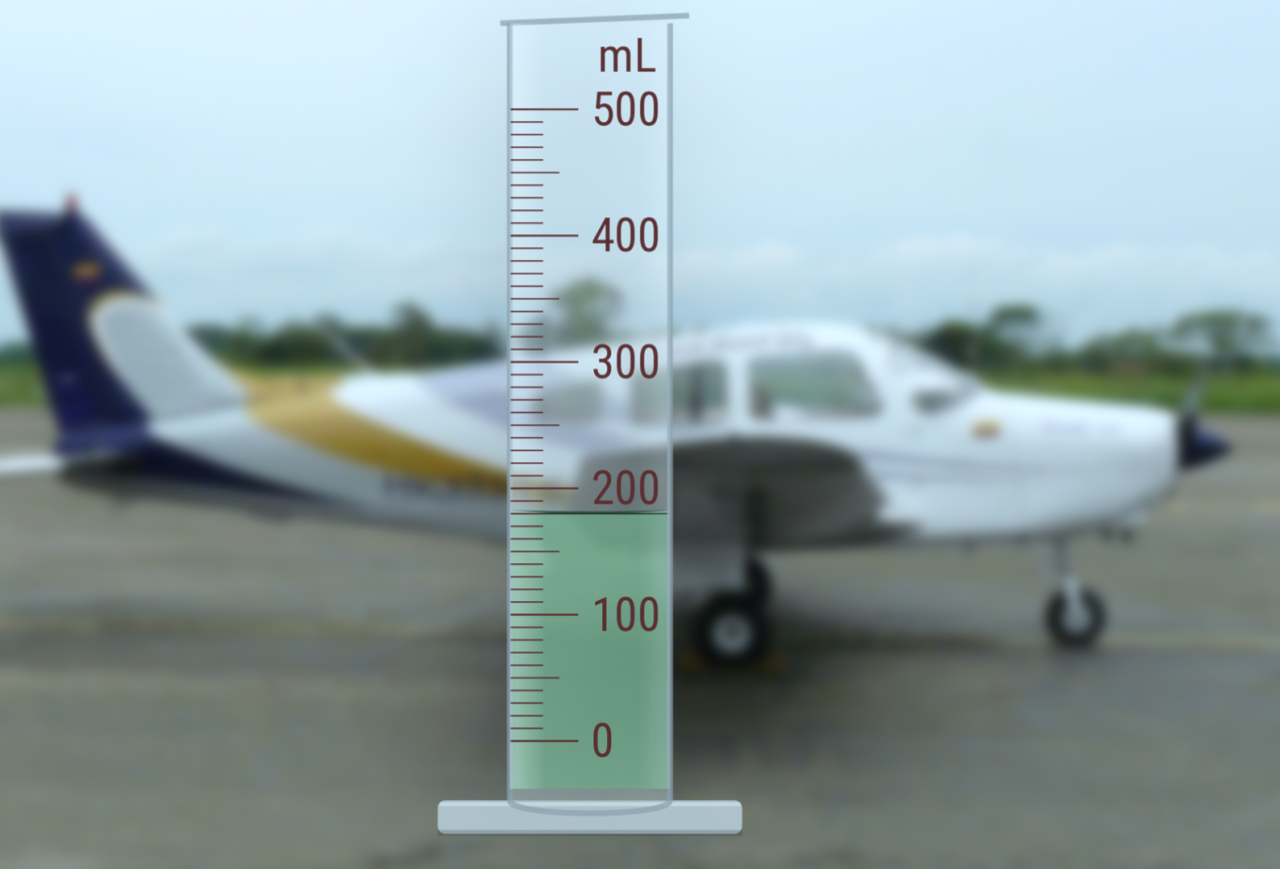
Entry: mL 180
